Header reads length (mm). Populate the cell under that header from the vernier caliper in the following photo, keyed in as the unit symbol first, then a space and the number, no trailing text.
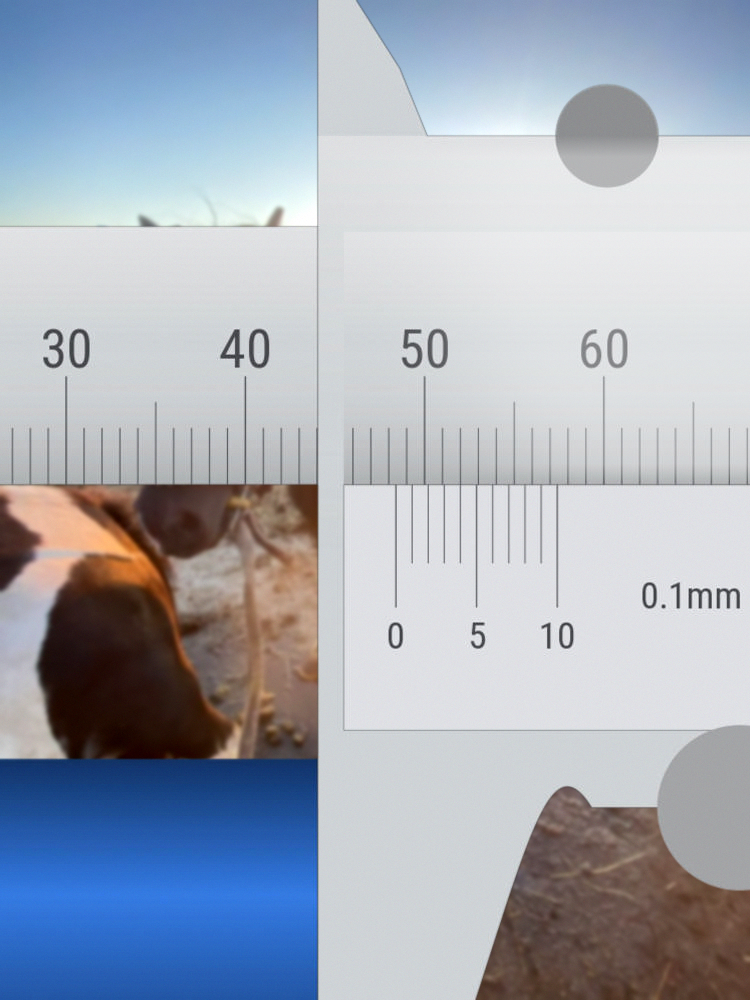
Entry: mm 48.4
